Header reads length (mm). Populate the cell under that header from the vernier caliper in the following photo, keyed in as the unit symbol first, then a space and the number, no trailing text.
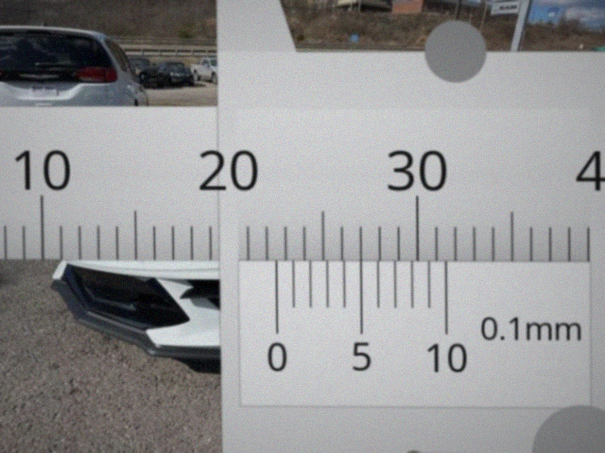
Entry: mm 22.5
